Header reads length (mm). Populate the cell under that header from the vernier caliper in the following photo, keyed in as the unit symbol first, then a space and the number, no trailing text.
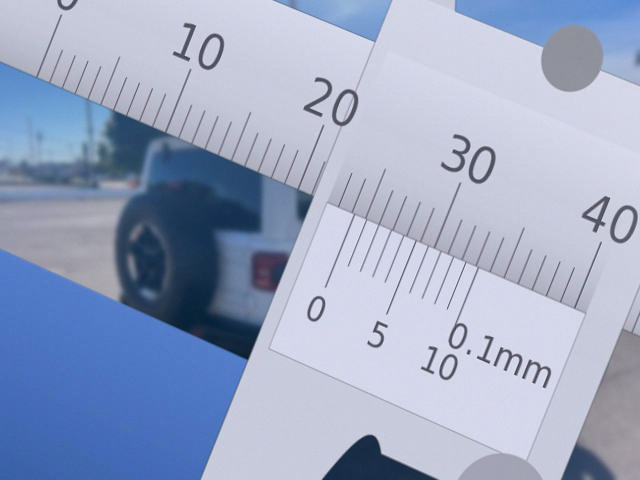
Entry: mm 24.2
